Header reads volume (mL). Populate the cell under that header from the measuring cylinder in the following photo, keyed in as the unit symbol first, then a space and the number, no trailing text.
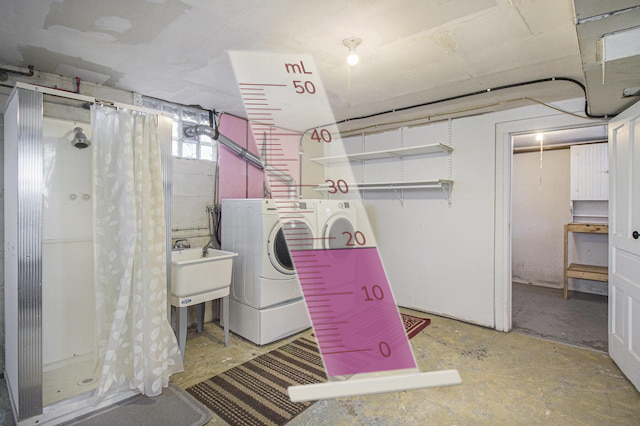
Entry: mL 18
